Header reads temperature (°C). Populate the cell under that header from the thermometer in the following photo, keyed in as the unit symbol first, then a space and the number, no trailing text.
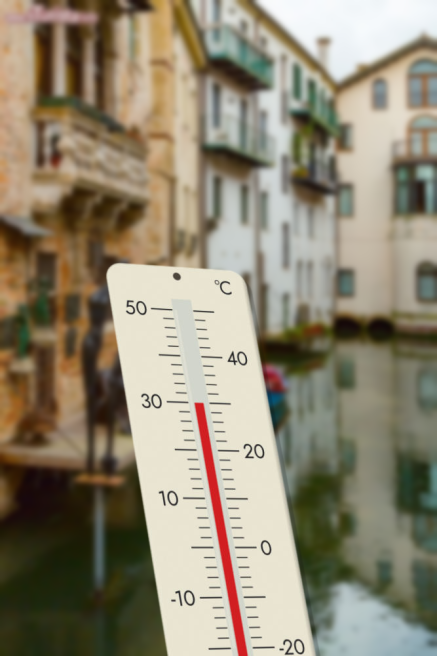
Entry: °C 30
